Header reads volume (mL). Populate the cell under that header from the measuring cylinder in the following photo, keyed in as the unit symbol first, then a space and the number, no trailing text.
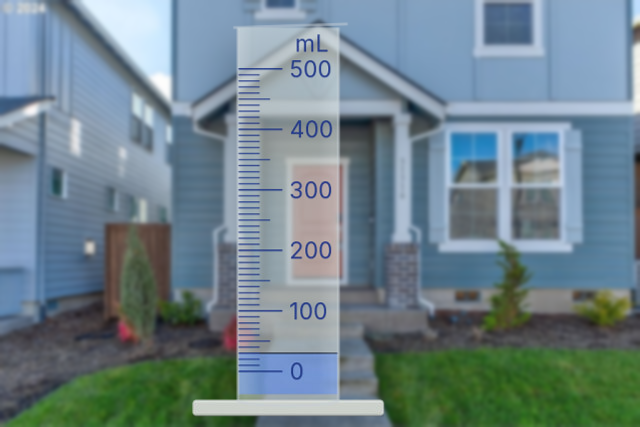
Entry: mL 30
